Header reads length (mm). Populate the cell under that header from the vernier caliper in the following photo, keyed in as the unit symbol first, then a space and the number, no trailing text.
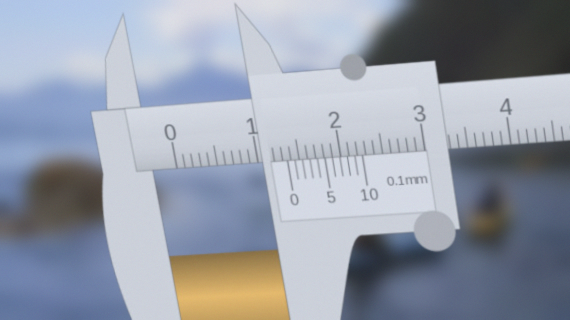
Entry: mm 13.6
